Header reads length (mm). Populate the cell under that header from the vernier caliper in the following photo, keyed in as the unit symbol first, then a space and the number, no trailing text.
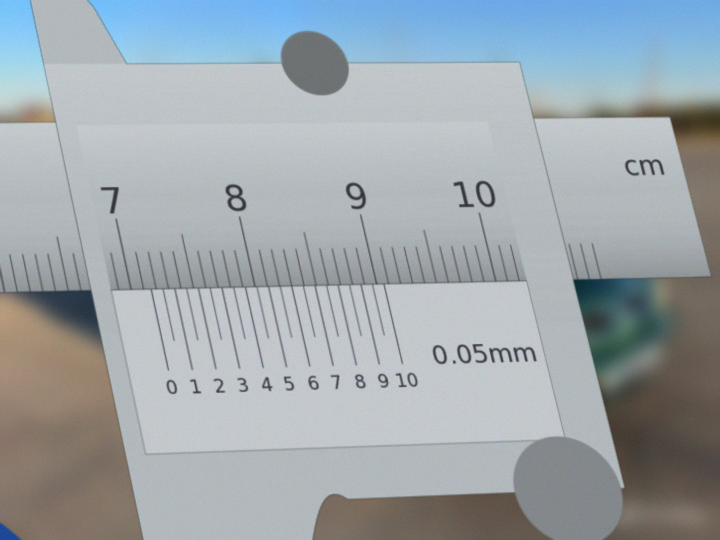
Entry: mm 71.6
